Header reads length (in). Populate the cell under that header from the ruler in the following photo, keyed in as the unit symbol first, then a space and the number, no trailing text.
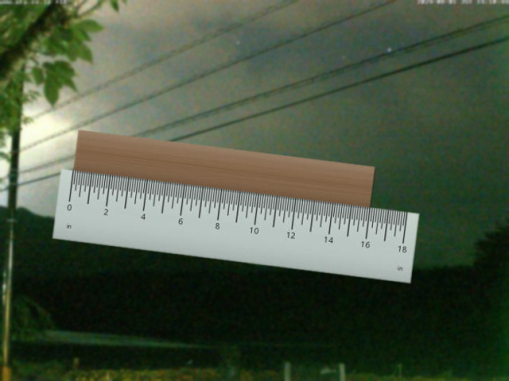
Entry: in 16
